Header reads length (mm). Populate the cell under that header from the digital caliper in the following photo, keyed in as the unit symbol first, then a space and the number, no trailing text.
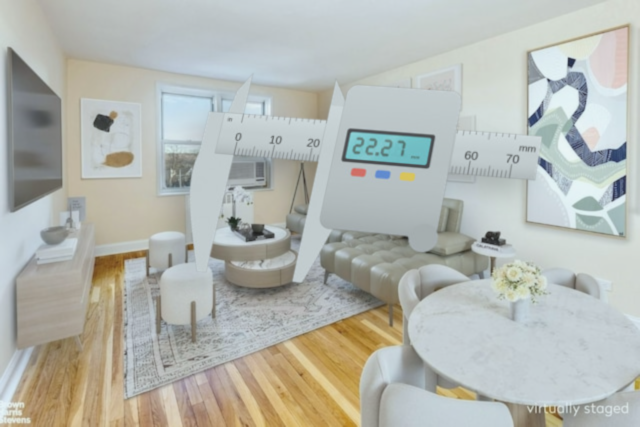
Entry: mm 22.27
